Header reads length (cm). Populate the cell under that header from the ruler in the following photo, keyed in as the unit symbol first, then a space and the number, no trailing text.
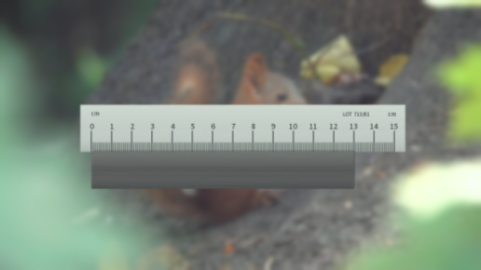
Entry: cm 13
